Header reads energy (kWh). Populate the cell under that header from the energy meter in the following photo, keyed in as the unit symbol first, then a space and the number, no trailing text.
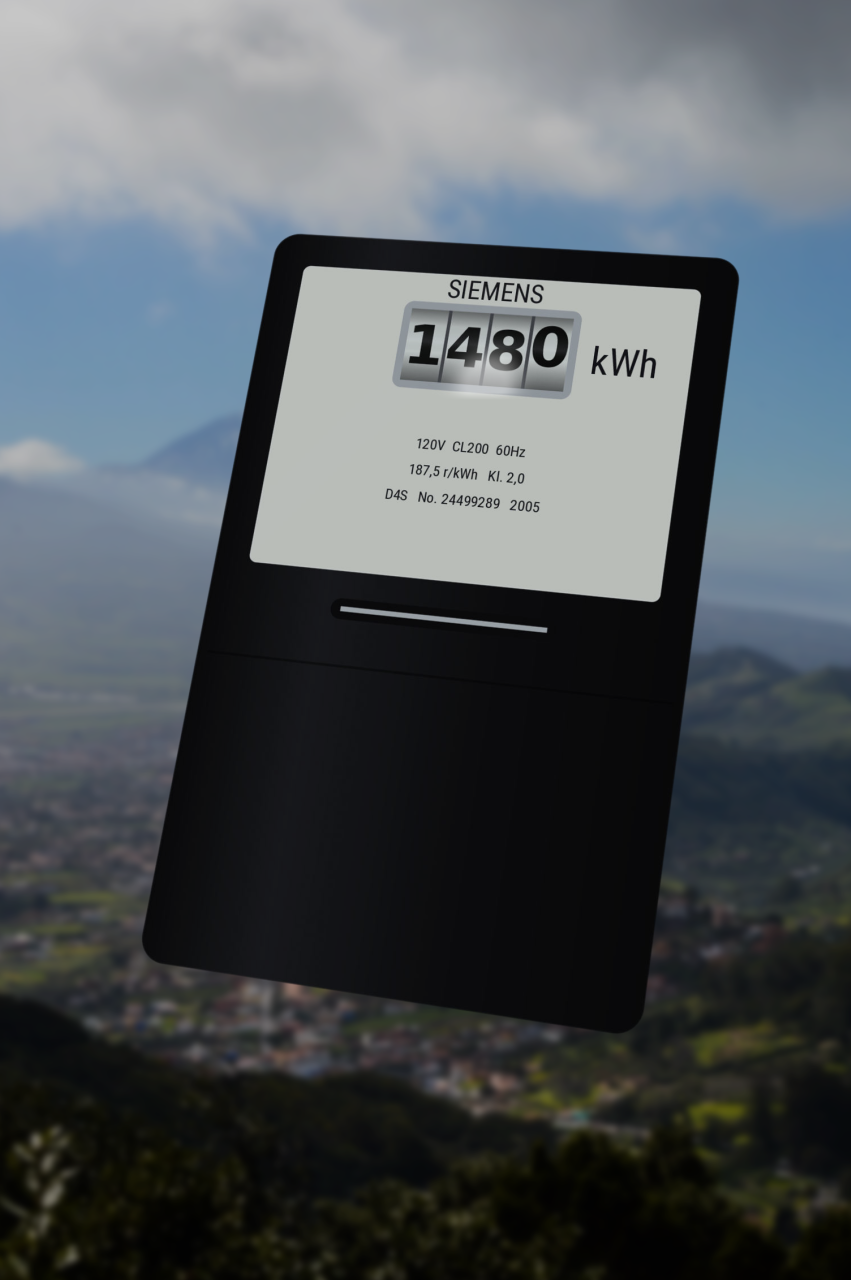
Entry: kWh 1480
